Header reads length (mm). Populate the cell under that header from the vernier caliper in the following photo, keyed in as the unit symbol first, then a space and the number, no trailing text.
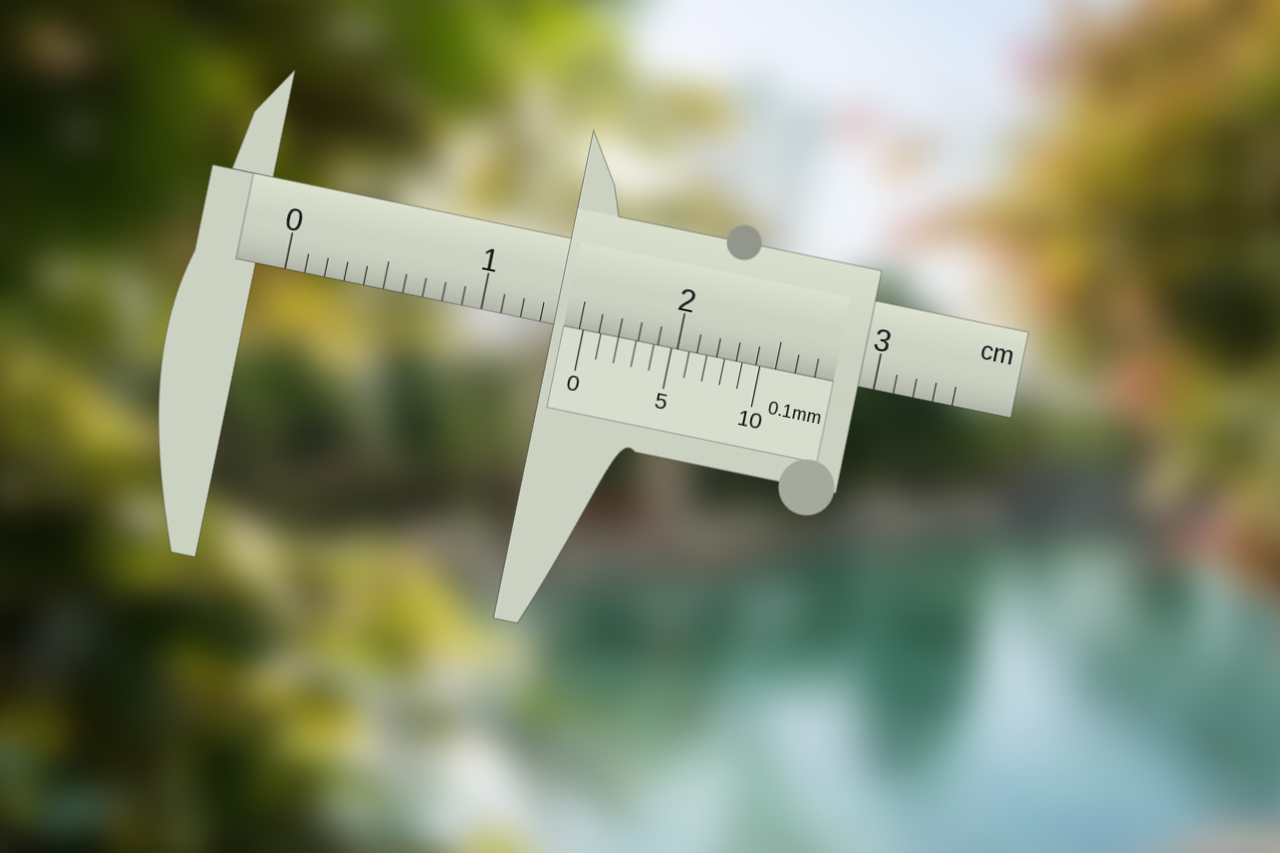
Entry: mm 15.2
